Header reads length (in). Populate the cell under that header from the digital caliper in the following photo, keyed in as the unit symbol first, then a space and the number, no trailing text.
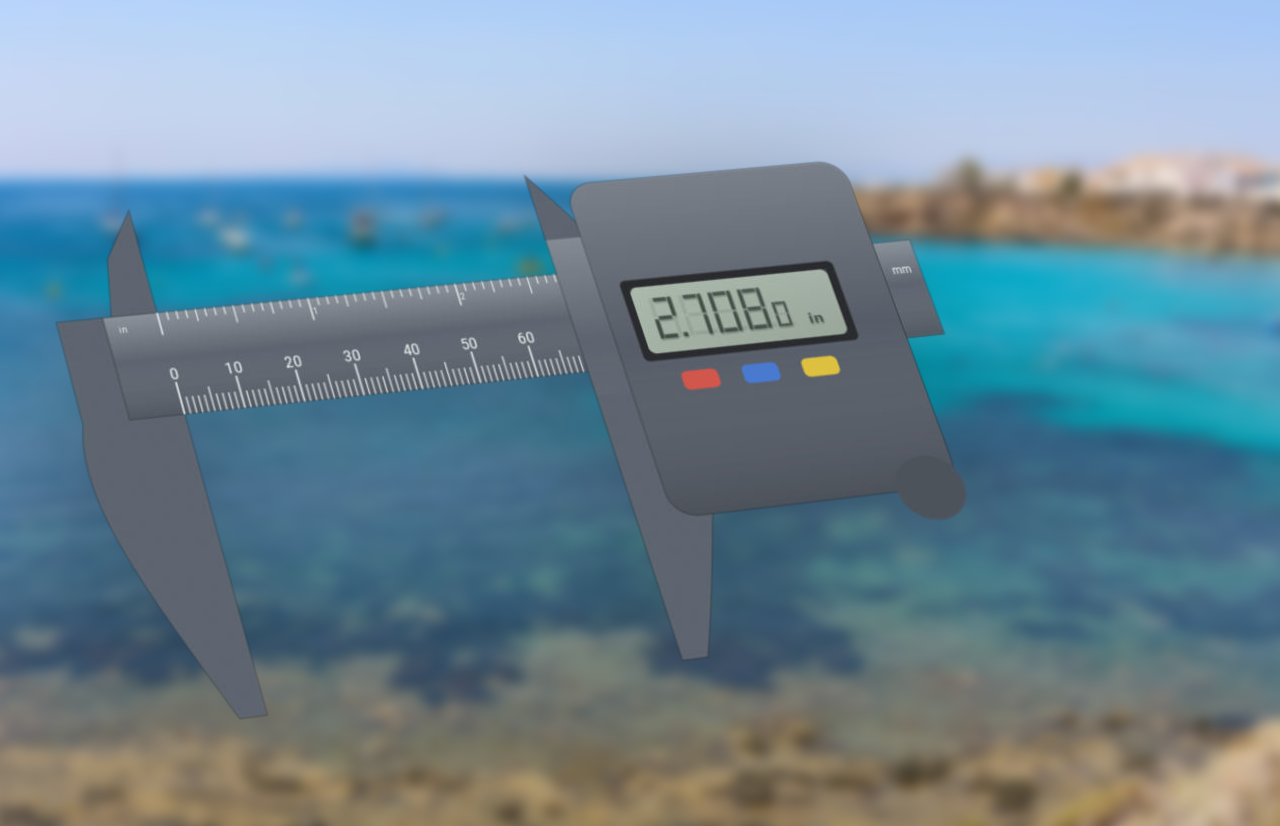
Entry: in 2.7080
